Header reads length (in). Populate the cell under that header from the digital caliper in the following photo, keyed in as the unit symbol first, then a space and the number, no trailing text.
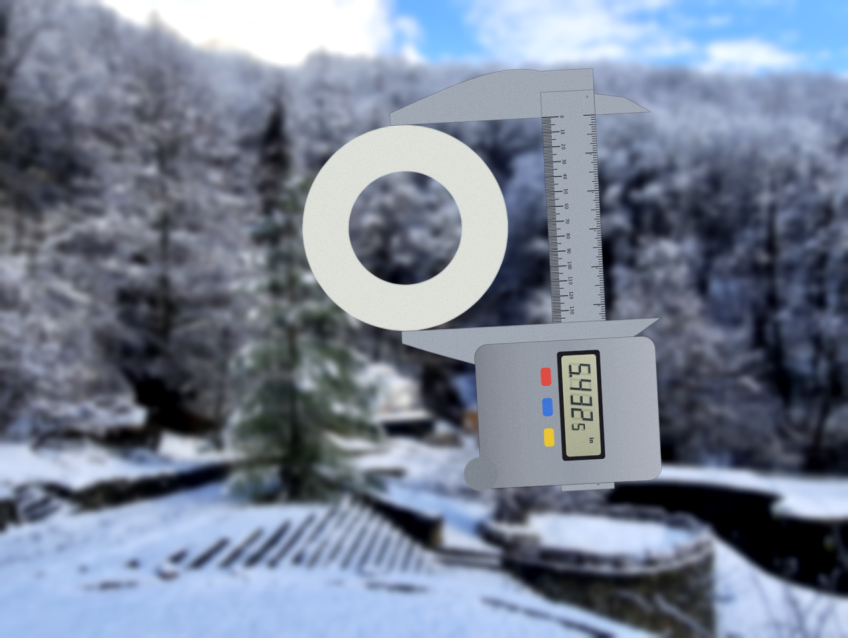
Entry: in 5.4325
